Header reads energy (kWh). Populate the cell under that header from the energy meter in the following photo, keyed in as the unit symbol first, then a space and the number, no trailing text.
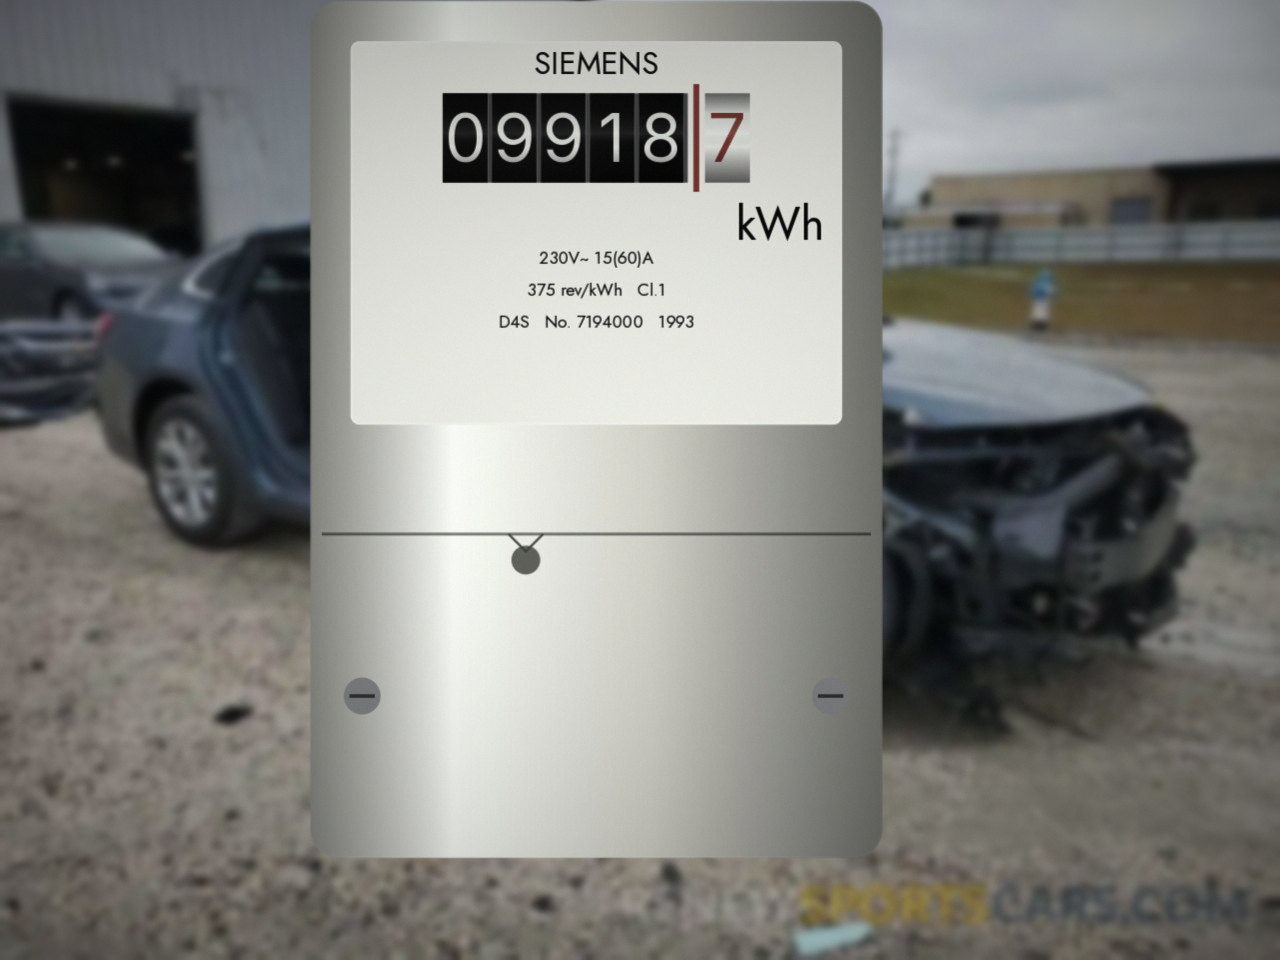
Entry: kWh 9918.7
